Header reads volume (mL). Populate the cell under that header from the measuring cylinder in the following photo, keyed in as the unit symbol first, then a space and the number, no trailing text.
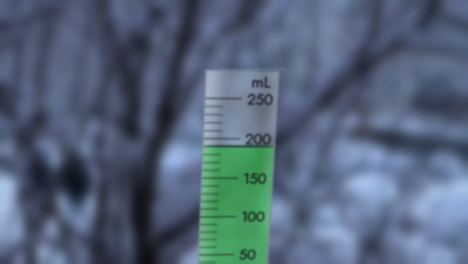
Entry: mL 190
